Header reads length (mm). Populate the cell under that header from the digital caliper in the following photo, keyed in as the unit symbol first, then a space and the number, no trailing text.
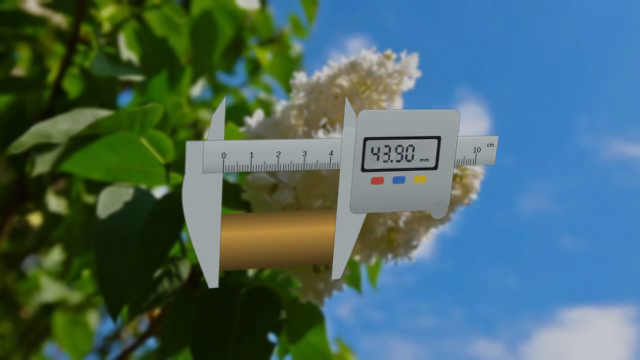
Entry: mm 43.90
